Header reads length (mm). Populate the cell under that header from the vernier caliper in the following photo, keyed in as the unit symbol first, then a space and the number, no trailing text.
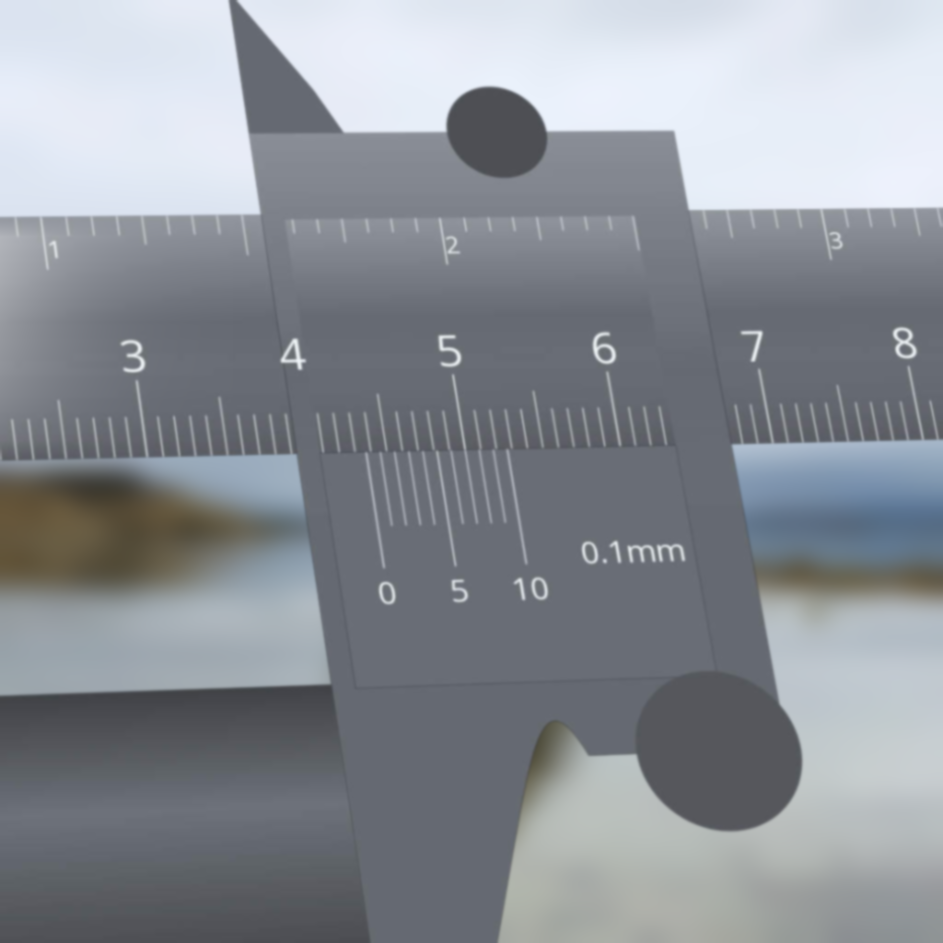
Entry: mm 43.7
